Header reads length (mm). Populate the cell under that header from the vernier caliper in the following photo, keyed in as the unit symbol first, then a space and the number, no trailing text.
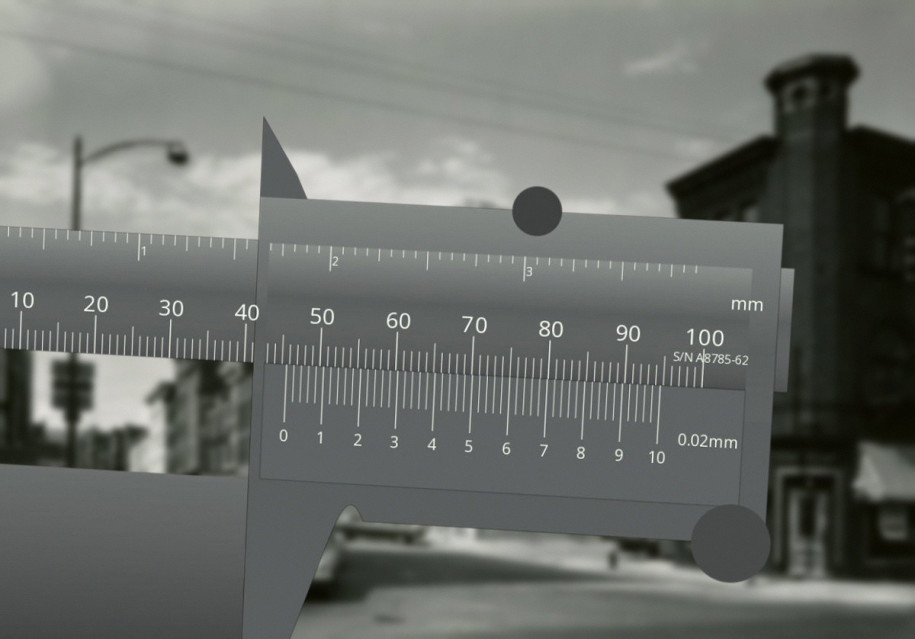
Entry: mm 45.6
